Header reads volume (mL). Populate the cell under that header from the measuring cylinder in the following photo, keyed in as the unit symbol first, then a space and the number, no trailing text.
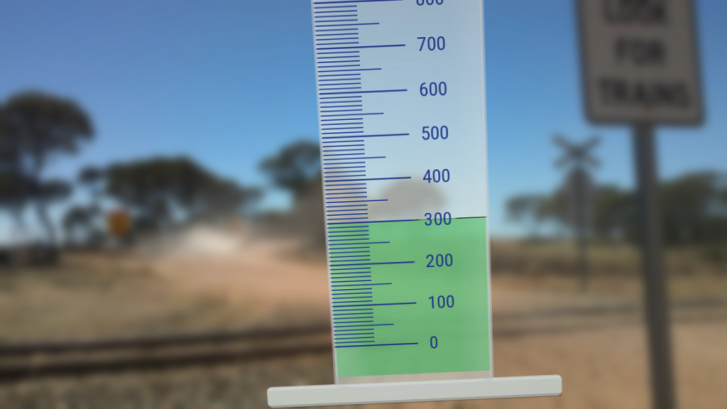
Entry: mL 300
